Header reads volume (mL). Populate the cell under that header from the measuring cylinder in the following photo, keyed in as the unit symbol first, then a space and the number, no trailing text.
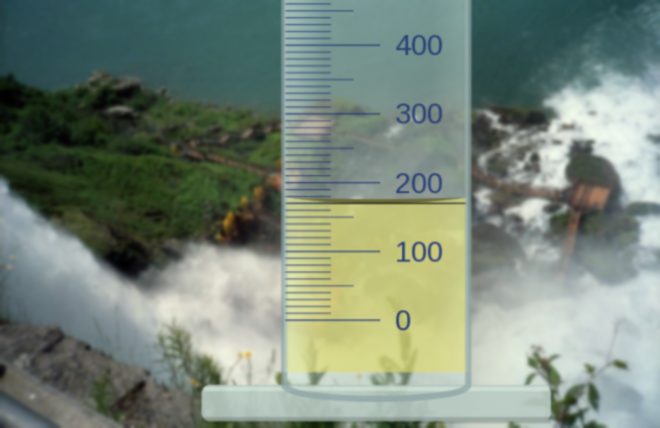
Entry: mL 170
